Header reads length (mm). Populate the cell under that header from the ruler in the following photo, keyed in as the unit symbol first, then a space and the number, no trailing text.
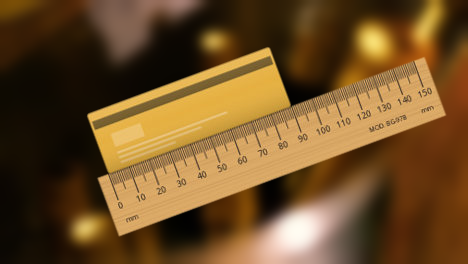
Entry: mm 90
